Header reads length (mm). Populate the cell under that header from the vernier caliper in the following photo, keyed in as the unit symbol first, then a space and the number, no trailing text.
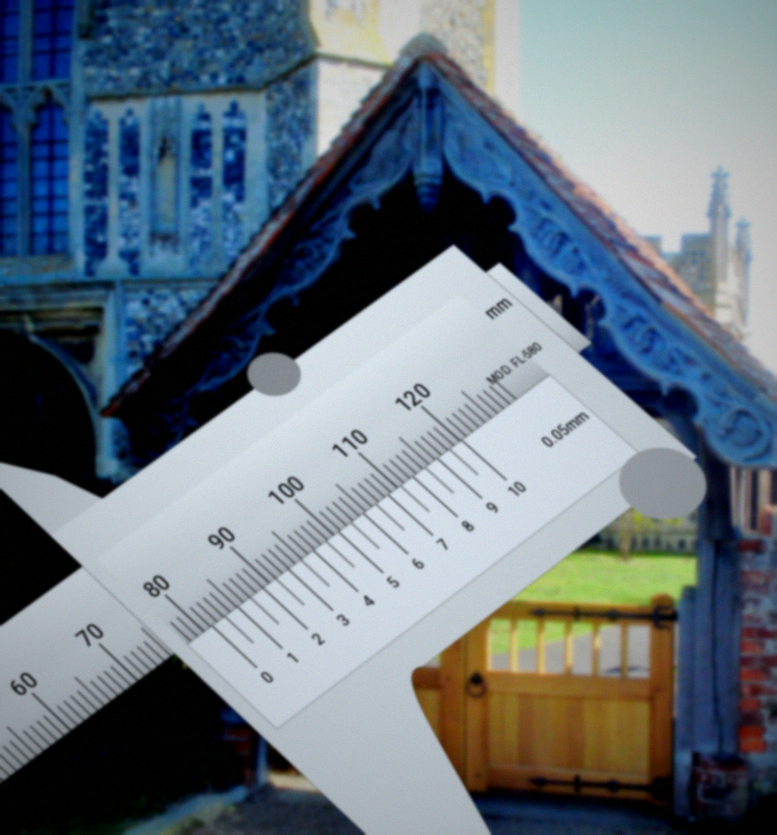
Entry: mm 81.2
